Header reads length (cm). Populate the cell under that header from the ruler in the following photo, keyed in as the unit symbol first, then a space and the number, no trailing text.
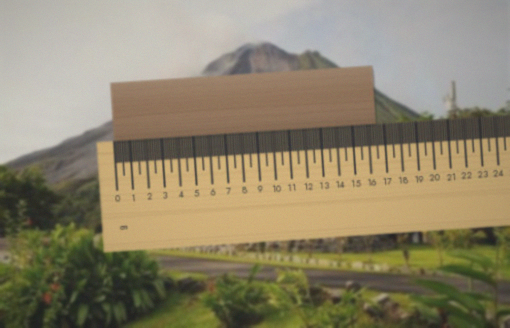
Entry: cm 16.5
